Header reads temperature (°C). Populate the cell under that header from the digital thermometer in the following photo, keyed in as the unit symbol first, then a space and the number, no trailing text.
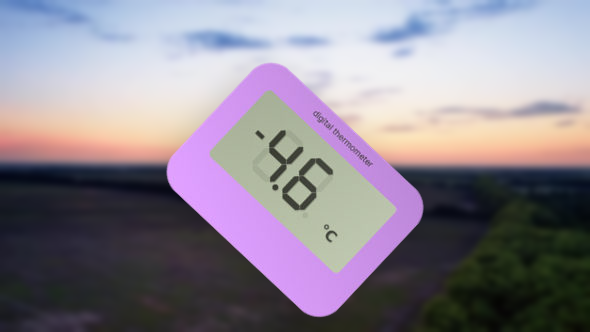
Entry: °C -4.6
